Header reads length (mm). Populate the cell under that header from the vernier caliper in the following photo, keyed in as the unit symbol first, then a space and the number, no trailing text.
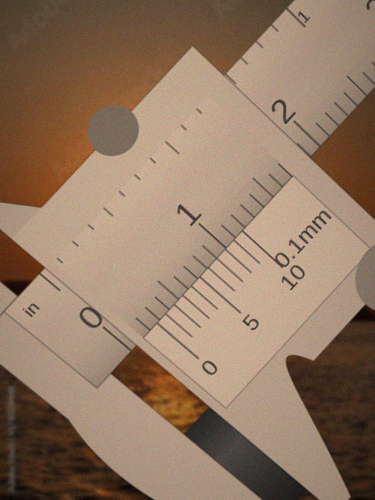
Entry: mm 2.7
